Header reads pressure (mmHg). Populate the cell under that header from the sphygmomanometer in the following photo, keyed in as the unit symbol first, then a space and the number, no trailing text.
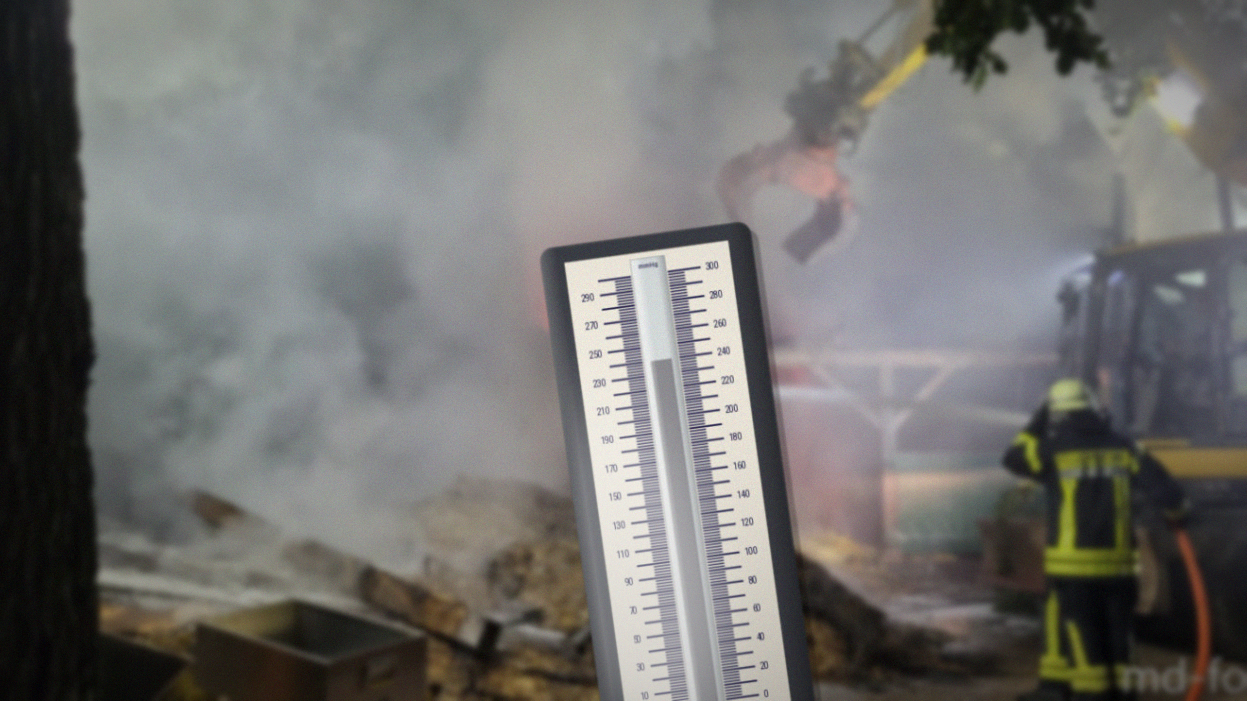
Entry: mmHg 240
